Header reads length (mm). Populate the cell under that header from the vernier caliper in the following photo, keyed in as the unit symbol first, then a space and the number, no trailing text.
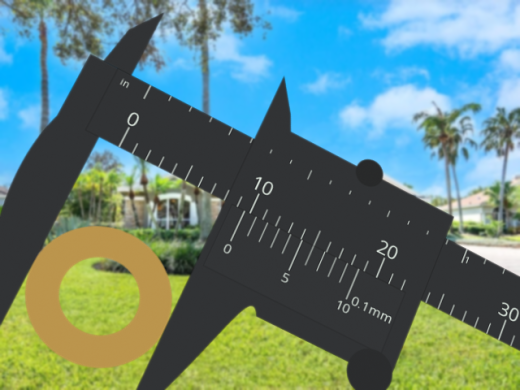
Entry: mm 9.6
